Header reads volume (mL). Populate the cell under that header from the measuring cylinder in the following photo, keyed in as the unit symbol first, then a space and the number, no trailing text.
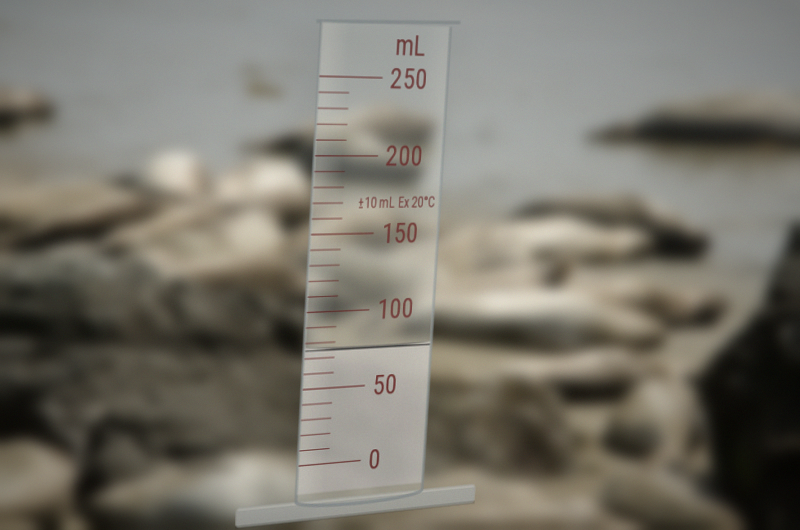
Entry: mL 75
